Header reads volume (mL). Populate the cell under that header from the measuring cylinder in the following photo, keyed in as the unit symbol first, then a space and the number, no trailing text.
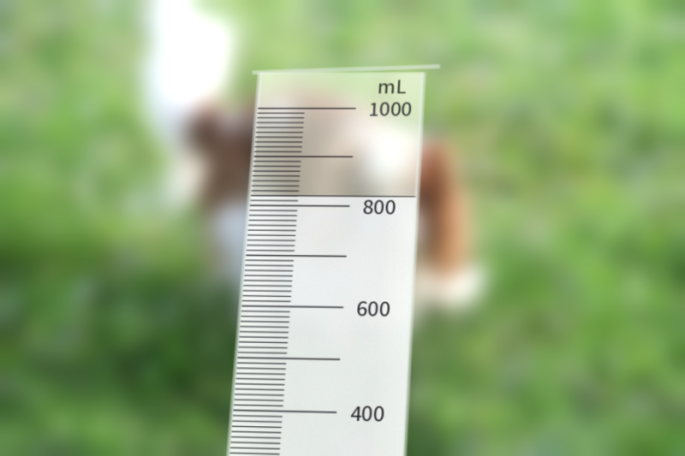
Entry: mL 820
